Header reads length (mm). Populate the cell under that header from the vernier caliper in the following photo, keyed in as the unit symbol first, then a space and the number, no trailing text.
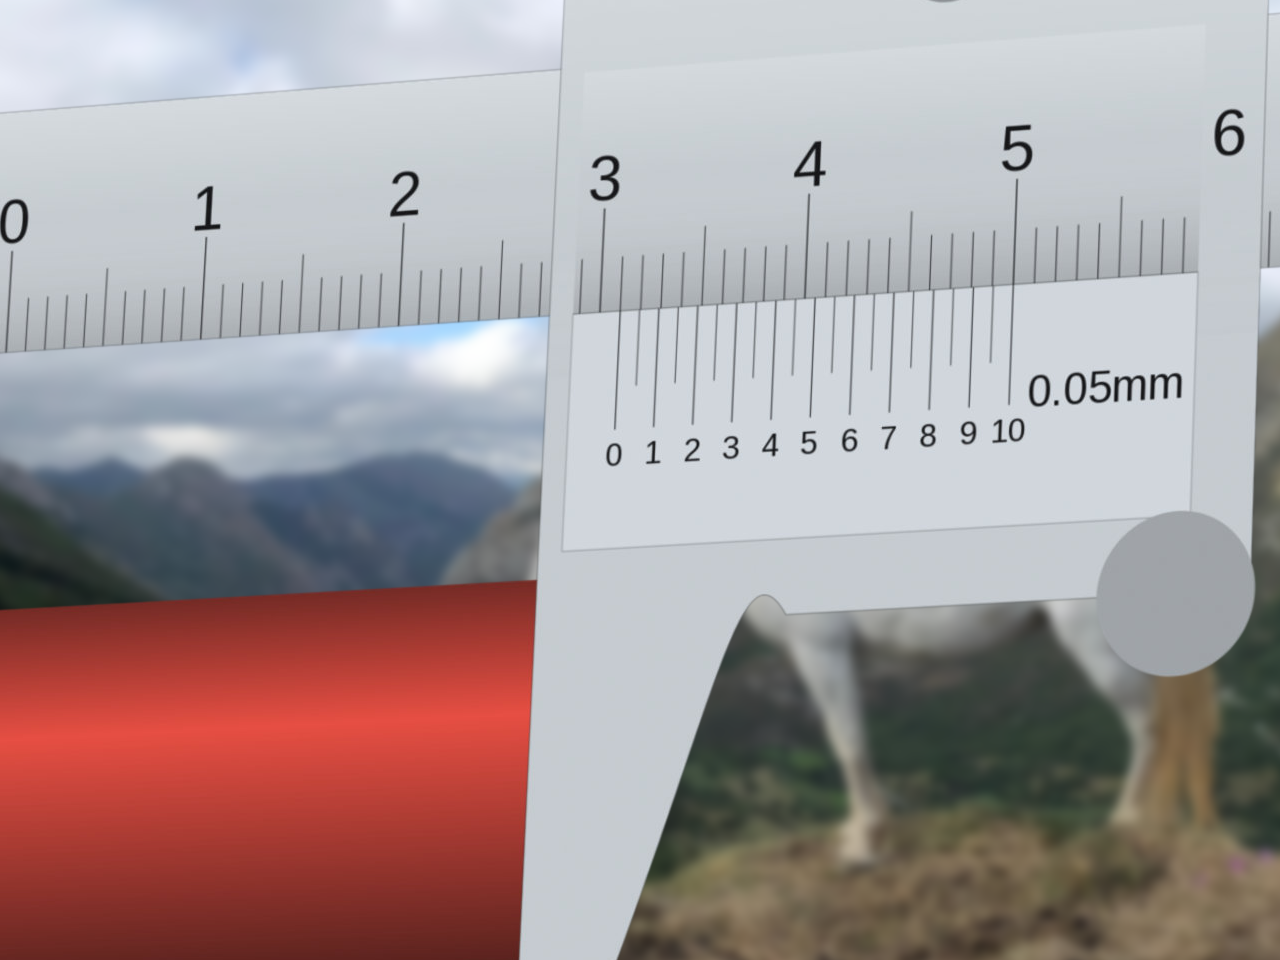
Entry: mm 31.0
